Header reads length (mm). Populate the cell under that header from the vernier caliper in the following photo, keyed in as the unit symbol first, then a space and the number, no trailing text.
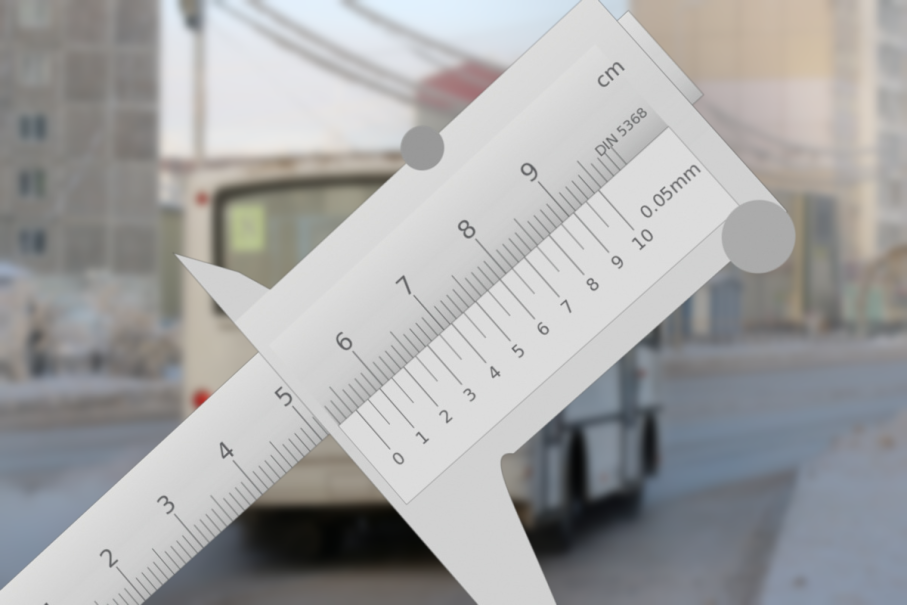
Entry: mm 55.6
